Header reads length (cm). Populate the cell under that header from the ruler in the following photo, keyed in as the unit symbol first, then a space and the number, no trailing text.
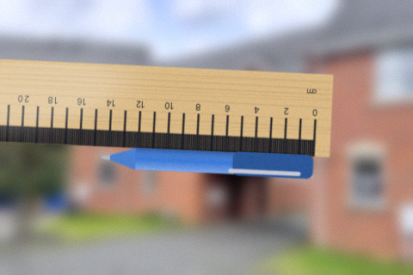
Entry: cm 14.5
